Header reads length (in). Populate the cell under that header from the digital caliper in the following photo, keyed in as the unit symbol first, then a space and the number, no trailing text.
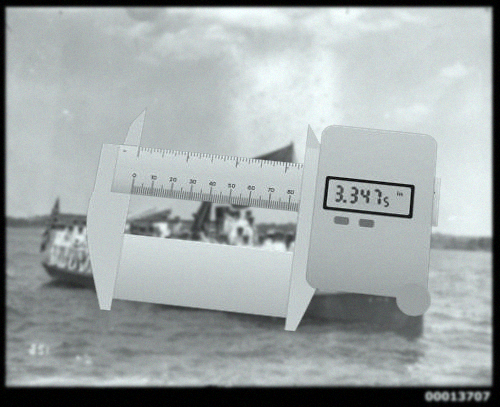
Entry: in 3.3475
